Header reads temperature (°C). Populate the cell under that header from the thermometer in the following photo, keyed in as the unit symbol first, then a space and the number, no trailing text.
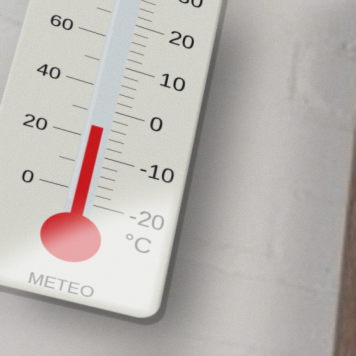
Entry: °C -4
